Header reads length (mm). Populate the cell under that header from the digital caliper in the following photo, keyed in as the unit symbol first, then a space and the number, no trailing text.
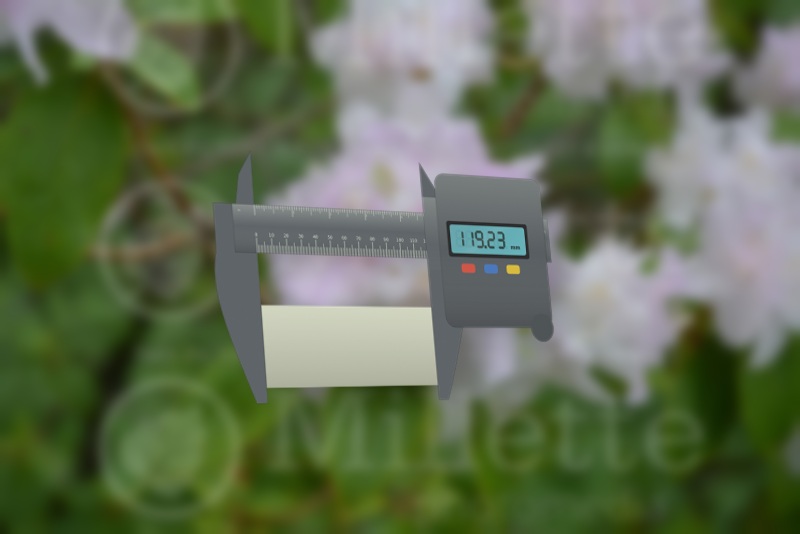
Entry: mm 119.23
